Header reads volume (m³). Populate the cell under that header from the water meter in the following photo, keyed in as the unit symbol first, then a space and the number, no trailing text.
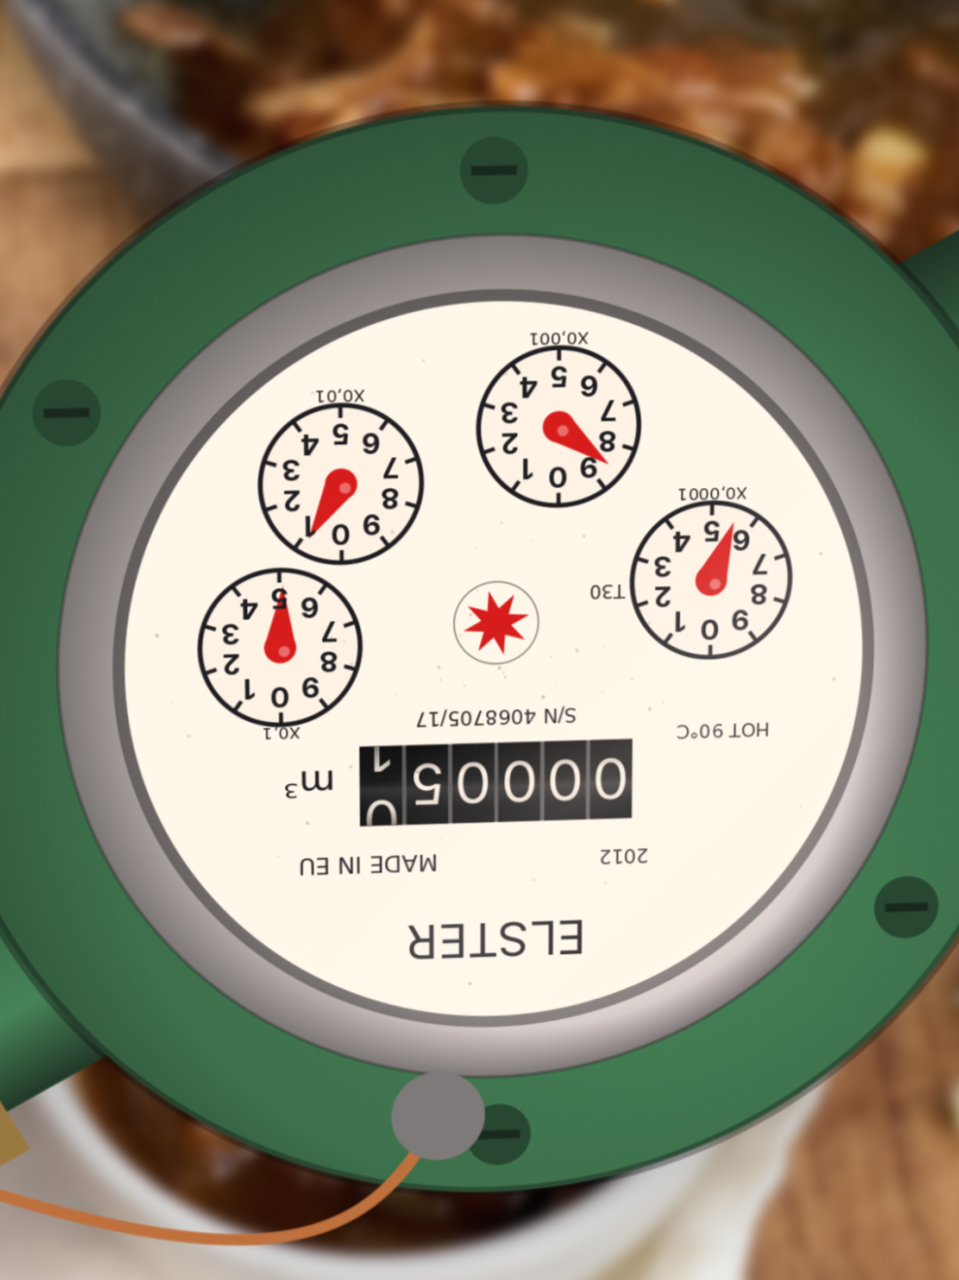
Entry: m³ 50.5085
